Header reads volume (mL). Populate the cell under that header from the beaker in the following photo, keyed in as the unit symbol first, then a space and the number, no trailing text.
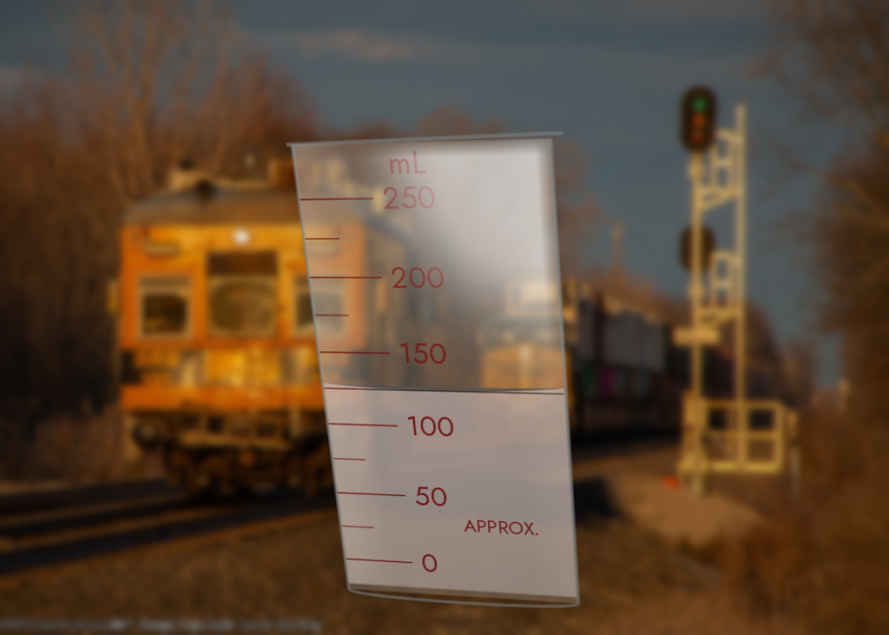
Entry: mL 125
